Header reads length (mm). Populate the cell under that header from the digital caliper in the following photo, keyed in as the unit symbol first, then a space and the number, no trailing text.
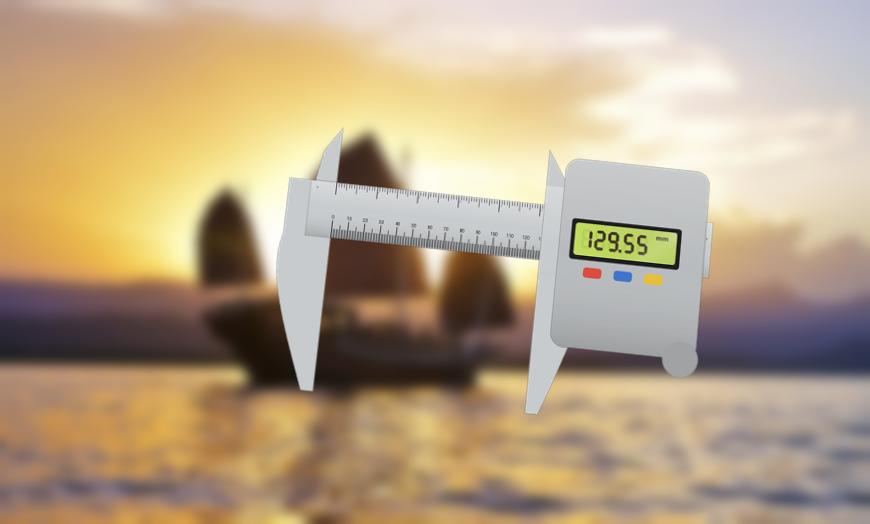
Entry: mm 129.55
